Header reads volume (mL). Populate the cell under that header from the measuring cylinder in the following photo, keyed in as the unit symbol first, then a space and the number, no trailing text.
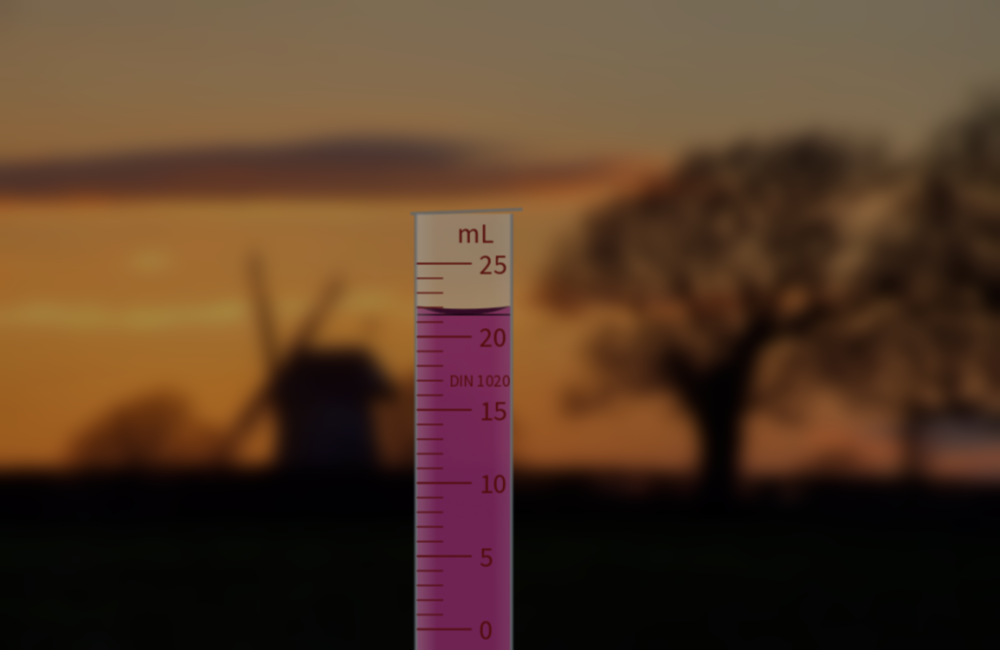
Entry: mL 21.5
